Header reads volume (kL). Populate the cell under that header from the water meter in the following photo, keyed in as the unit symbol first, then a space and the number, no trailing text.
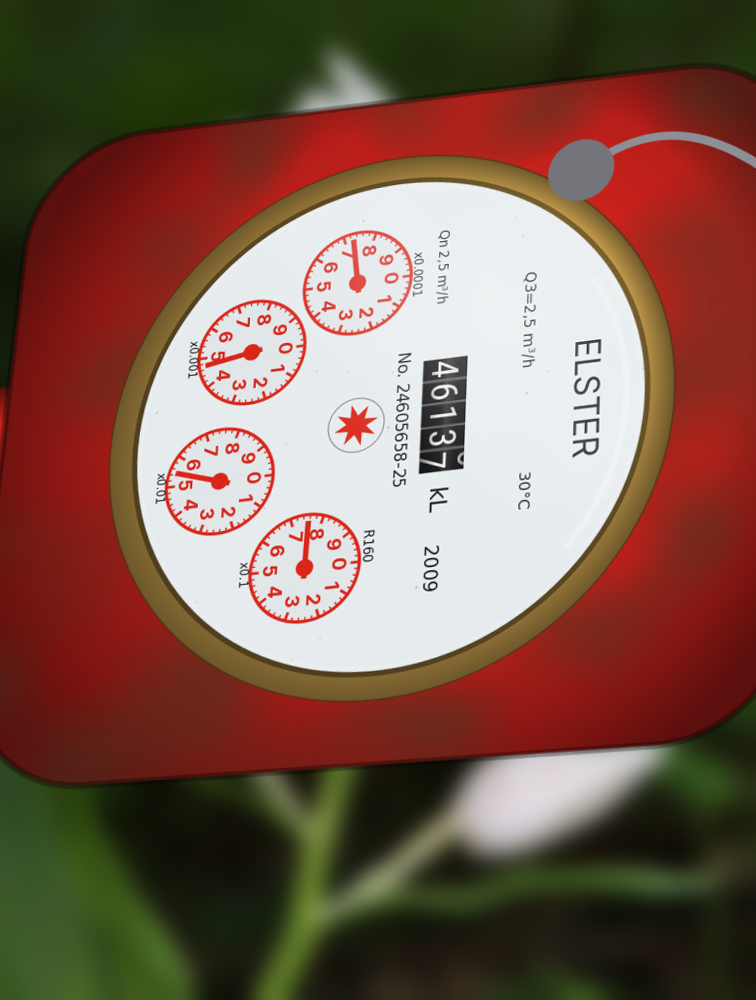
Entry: kL 46136.7547
